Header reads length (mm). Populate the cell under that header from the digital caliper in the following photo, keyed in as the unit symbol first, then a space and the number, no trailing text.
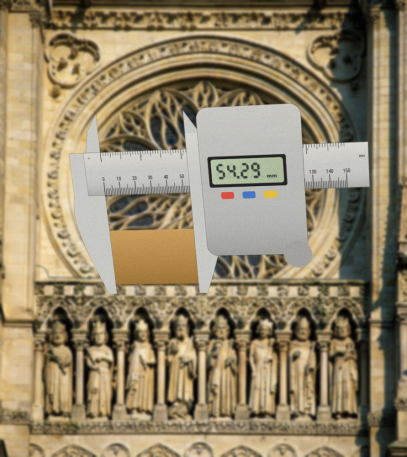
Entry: mm 54.29
